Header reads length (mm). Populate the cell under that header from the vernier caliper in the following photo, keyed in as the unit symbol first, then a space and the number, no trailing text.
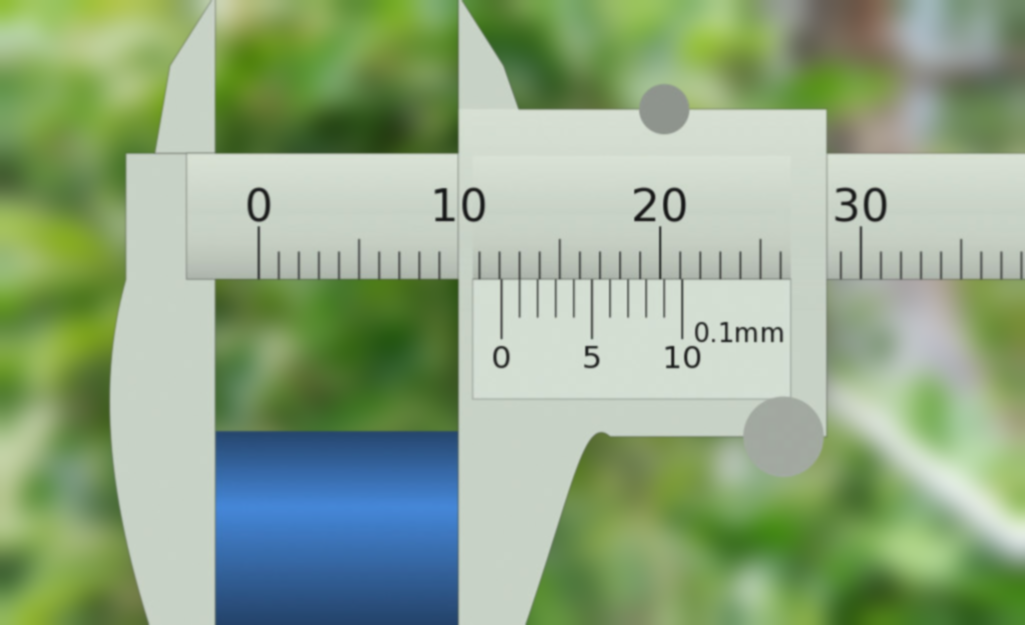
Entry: mm 12.1
